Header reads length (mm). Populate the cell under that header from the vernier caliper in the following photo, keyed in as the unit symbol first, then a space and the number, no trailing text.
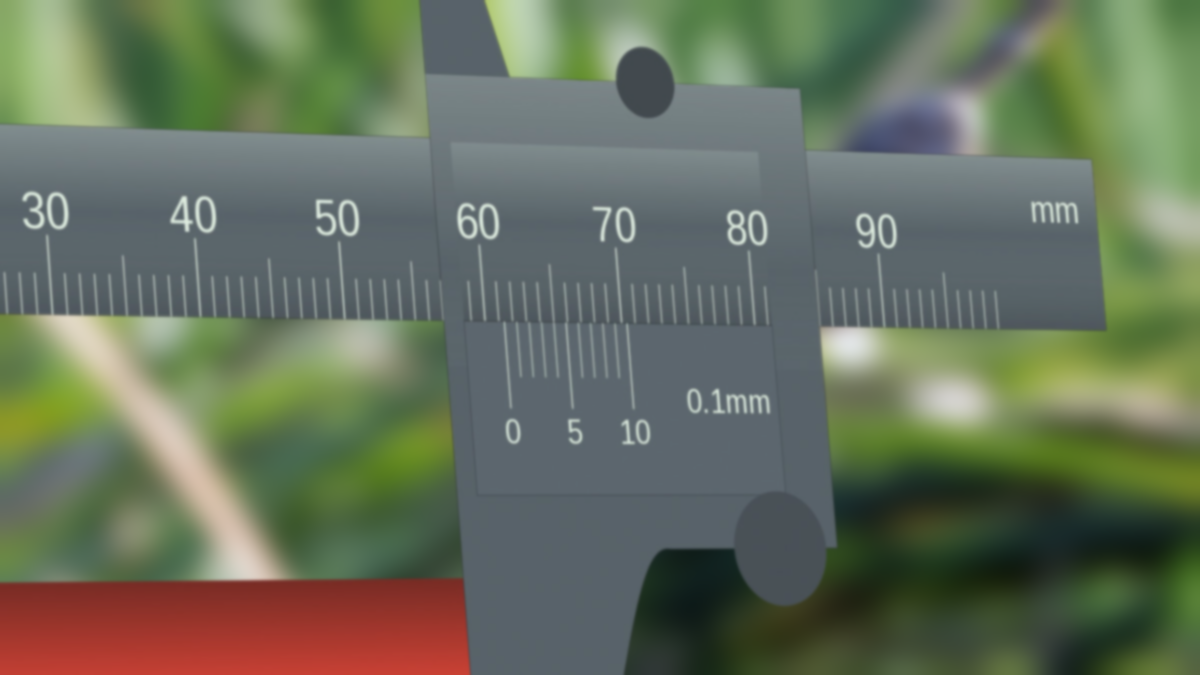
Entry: mm 61.4
